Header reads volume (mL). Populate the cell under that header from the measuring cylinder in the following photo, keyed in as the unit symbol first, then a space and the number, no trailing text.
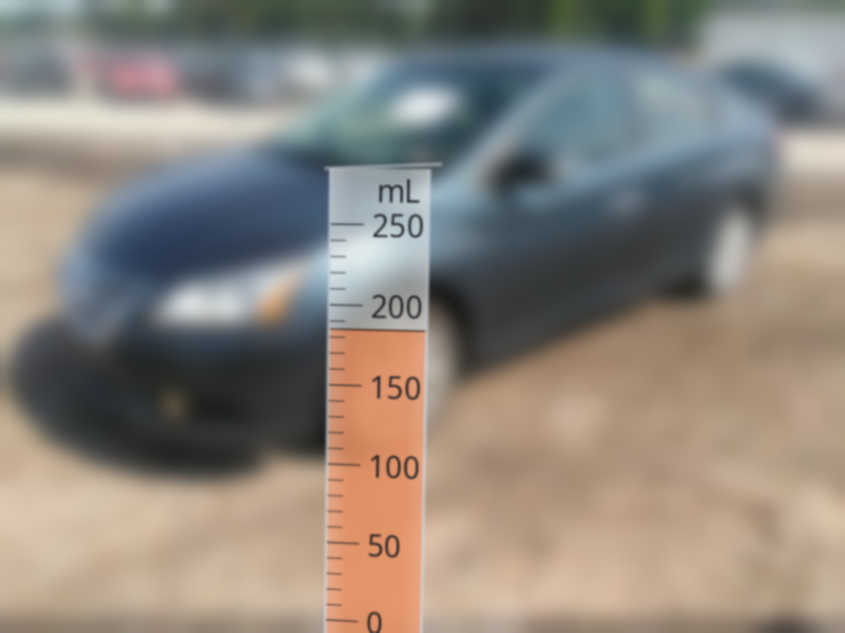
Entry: mL 185
